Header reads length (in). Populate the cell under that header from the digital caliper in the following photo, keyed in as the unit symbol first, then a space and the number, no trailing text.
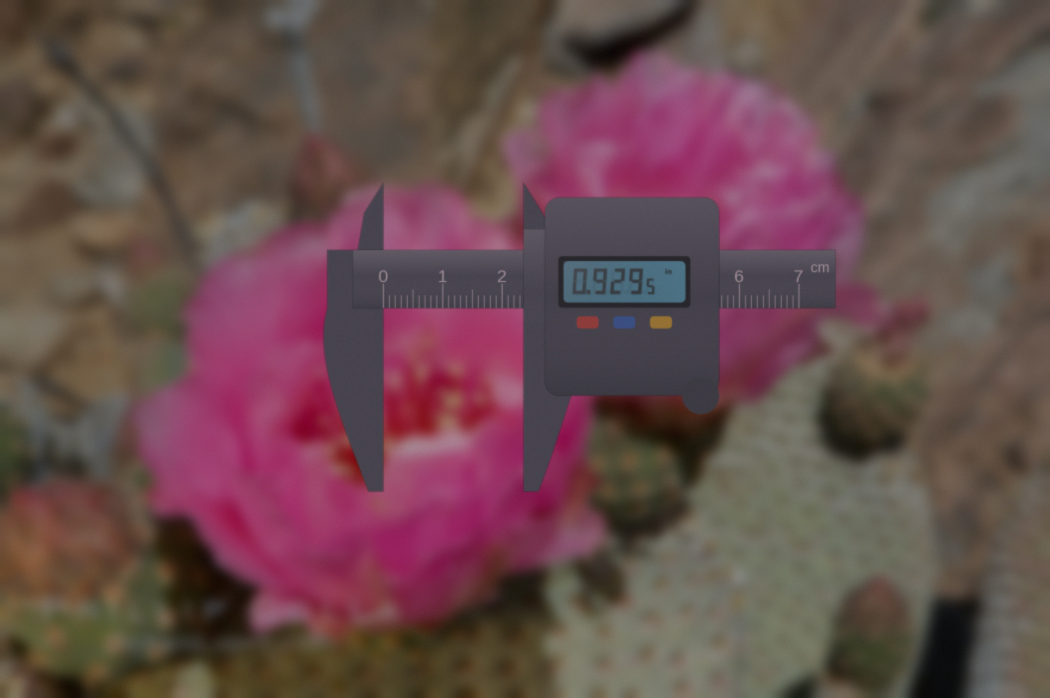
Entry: in 0.9295
